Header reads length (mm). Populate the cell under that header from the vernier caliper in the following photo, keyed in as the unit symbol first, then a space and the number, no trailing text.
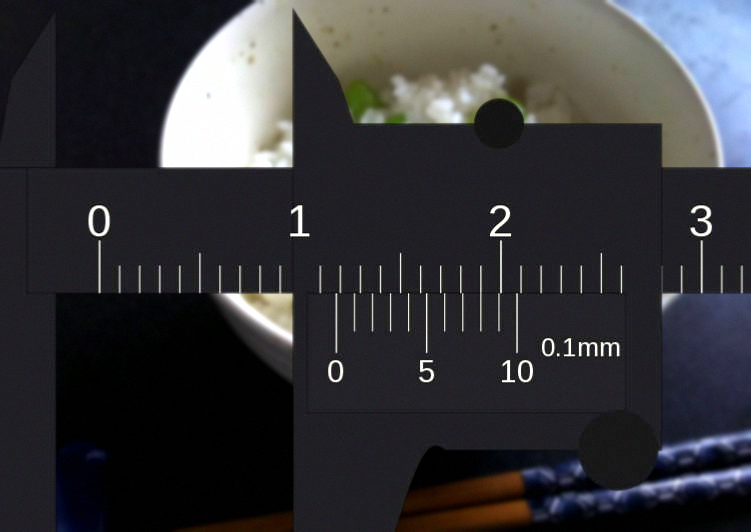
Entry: mm 11.8
